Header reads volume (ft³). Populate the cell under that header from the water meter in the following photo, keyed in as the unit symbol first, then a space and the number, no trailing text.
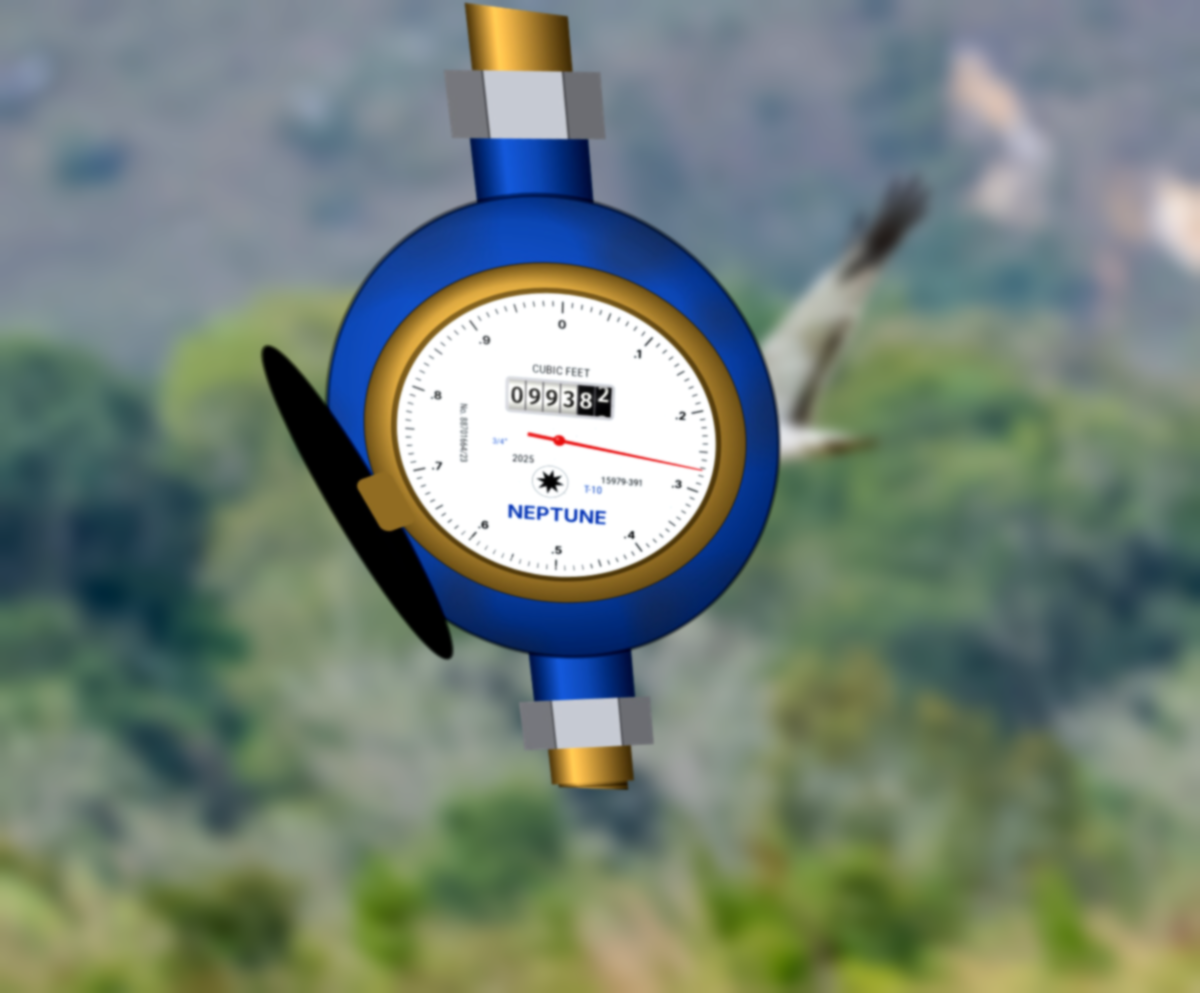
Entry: ft³ 99382.27
